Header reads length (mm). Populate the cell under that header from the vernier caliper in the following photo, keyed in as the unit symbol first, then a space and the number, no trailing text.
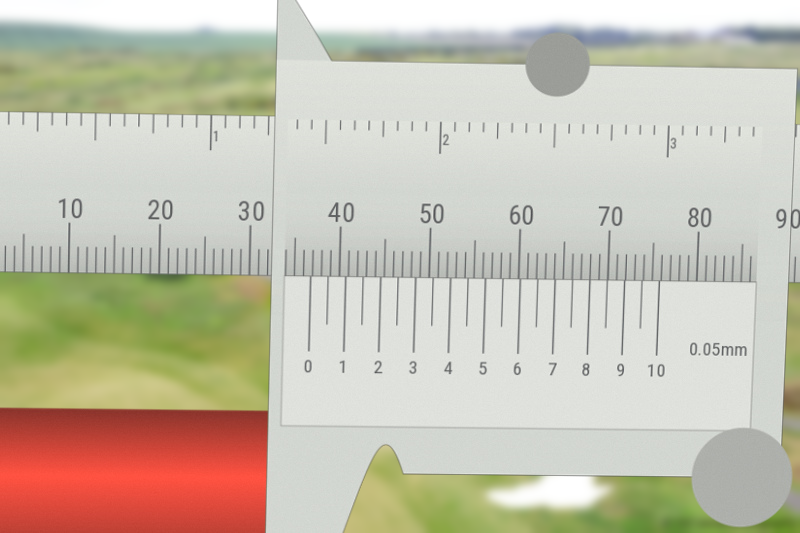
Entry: mm 36.8
